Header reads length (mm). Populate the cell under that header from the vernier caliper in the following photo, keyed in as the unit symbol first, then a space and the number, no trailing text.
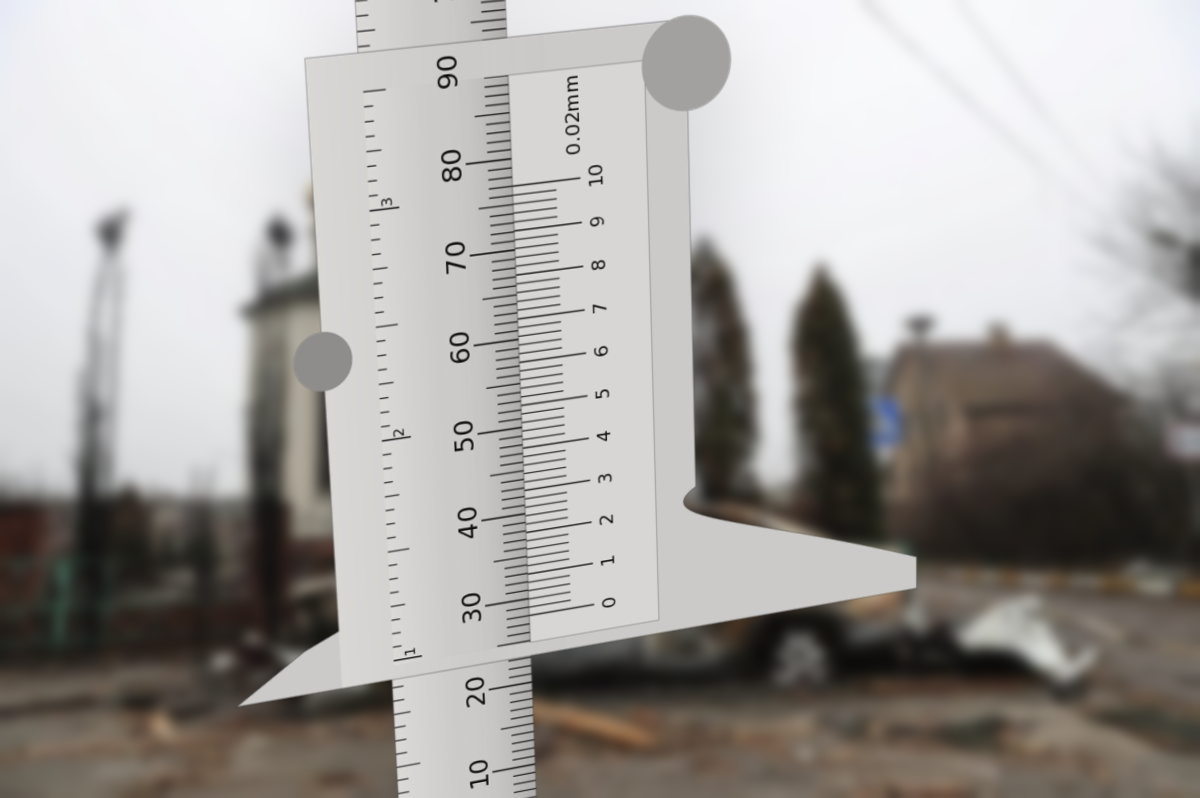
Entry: mm 28.0
